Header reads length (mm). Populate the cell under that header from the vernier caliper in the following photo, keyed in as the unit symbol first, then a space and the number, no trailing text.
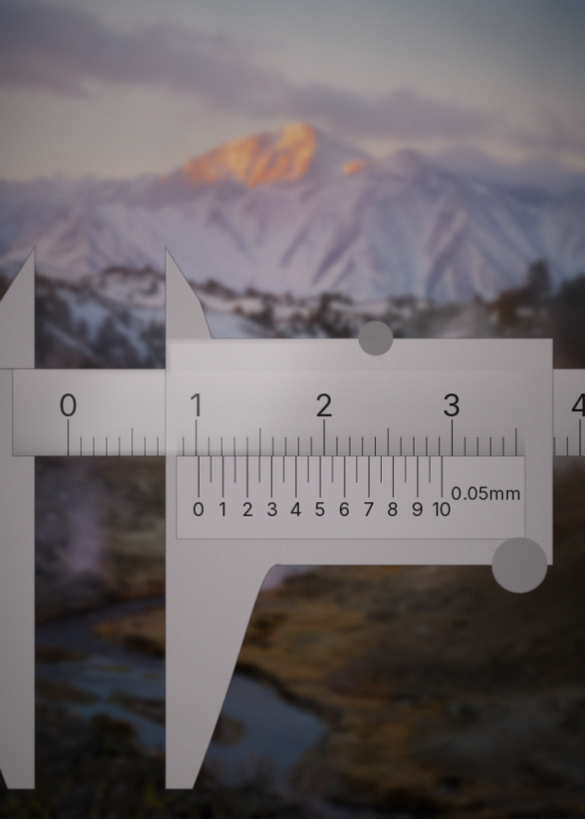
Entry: mm 10.2
